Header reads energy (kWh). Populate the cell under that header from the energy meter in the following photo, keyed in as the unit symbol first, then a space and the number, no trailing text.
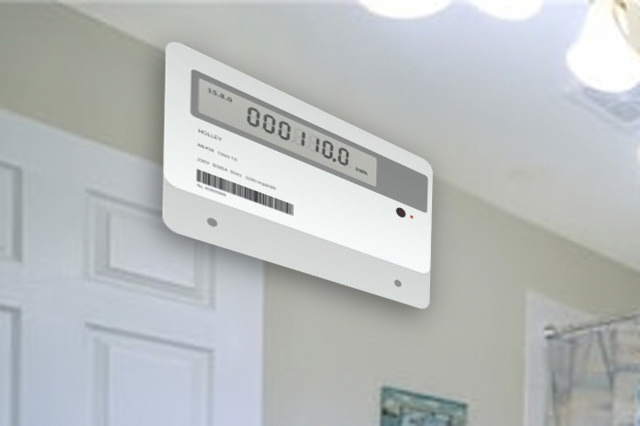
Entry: kWh 110.0
